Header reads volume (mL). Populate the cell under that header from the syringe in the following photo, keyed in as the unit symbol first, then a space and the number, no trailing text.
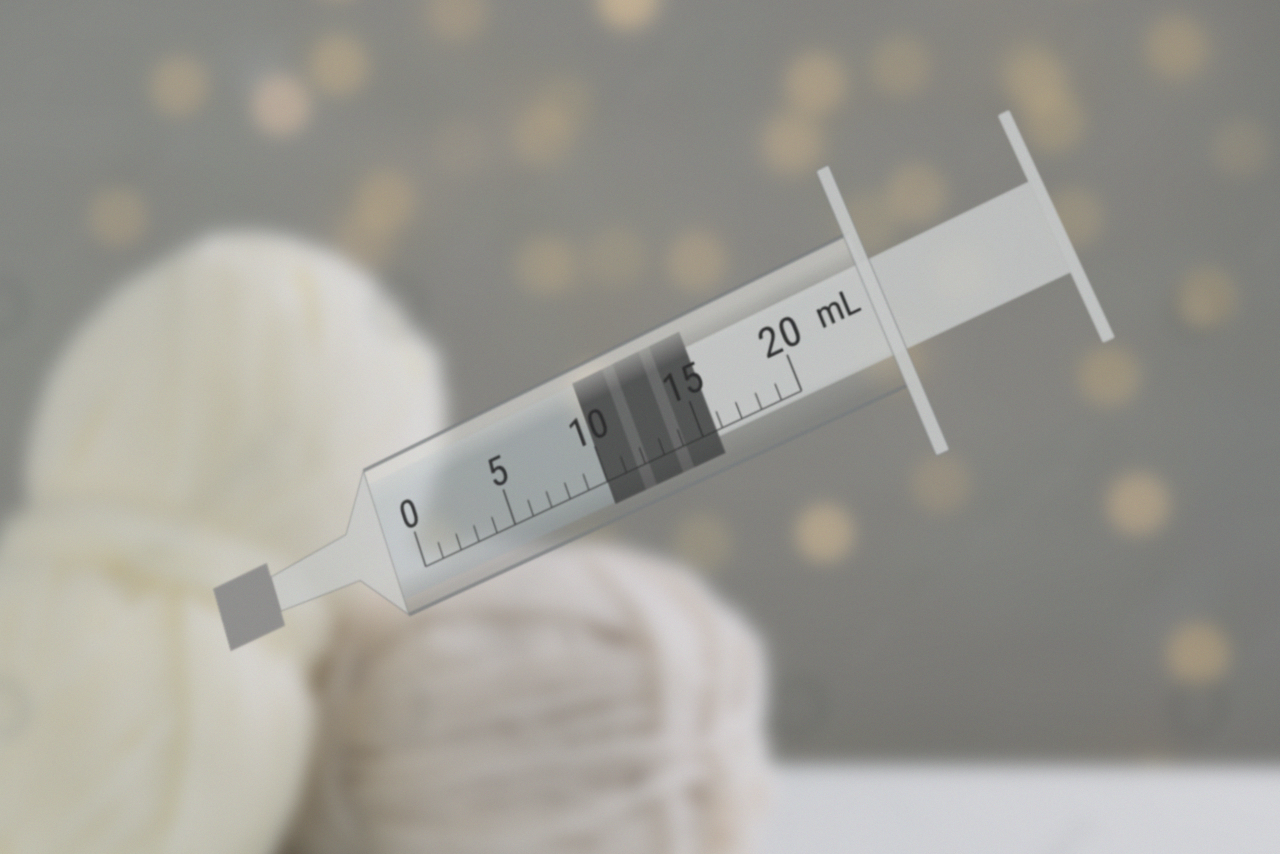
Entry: mL 10
